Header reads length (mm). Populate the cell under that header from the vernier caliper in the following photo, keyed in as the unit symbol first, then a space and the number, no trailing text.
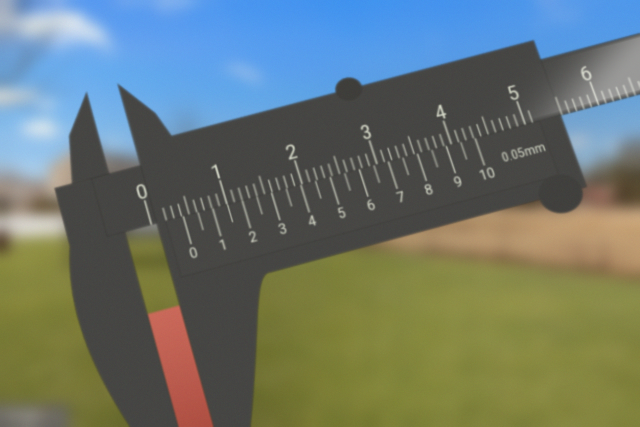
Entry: mm 4.2
